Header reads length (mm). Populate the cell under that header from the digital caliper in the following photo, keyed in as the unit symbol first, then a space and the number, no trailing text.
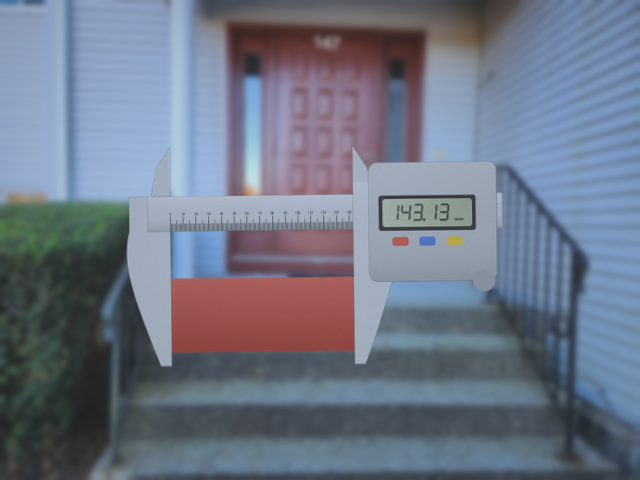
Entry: mm 143.13
